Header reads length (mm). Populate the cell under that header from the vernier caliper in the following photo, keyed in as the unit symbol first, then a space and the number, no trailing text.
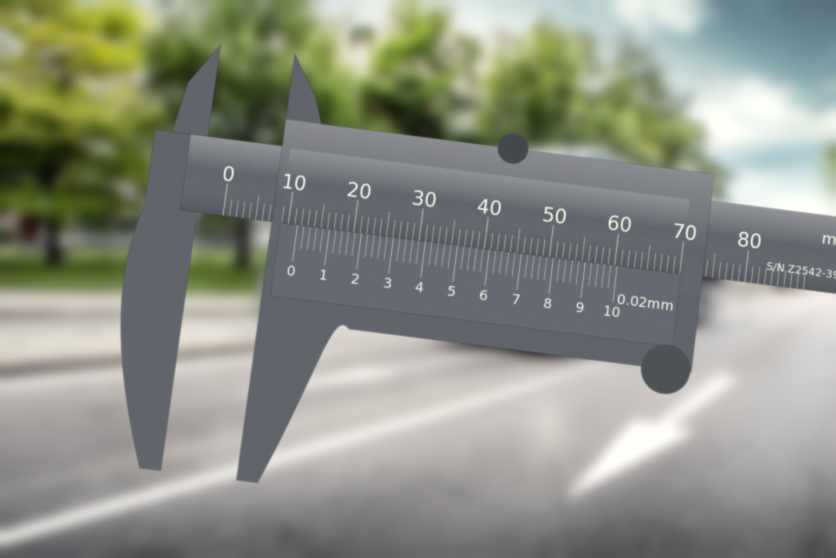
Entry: mm 11.4
